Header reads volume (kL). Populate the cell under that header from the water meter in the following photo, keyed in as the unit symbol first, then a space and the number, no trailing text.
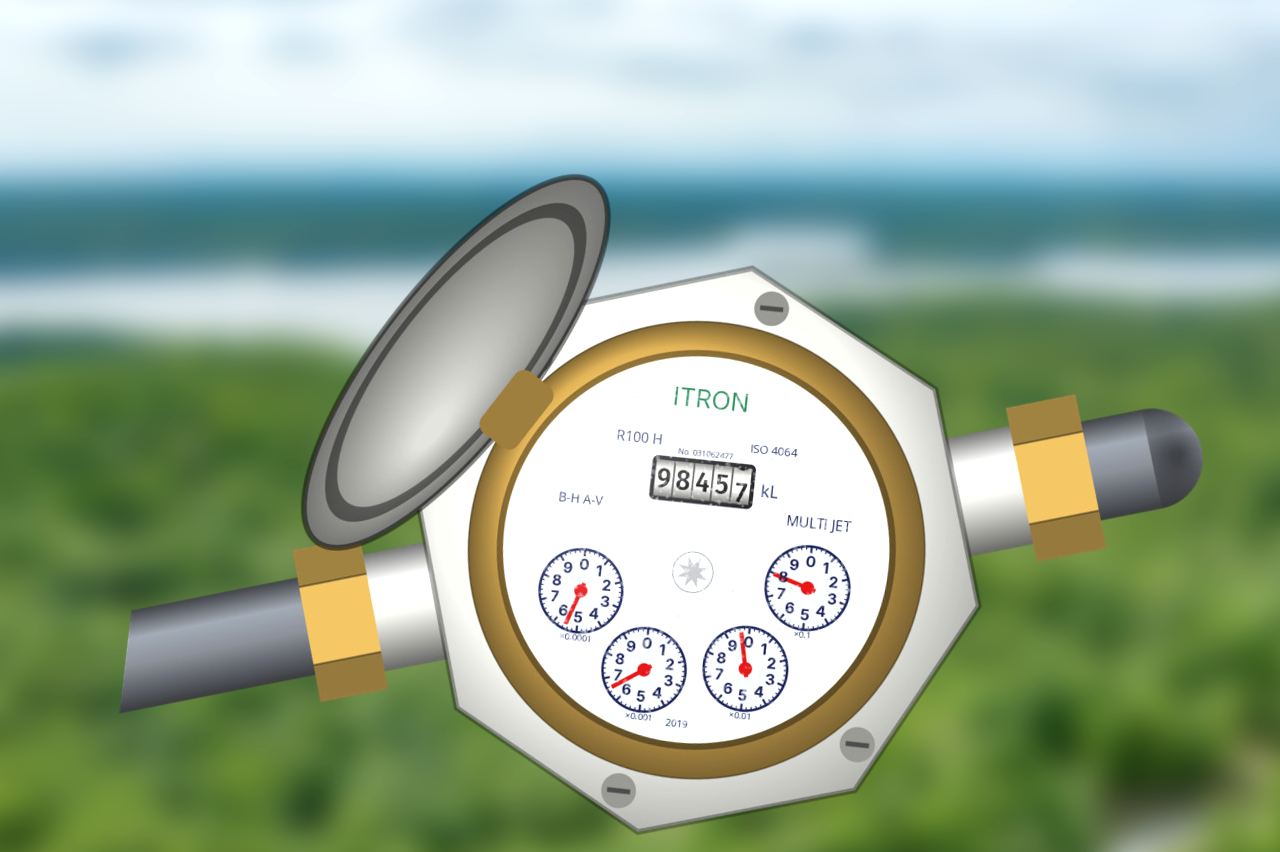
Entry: kL 98456.7965
